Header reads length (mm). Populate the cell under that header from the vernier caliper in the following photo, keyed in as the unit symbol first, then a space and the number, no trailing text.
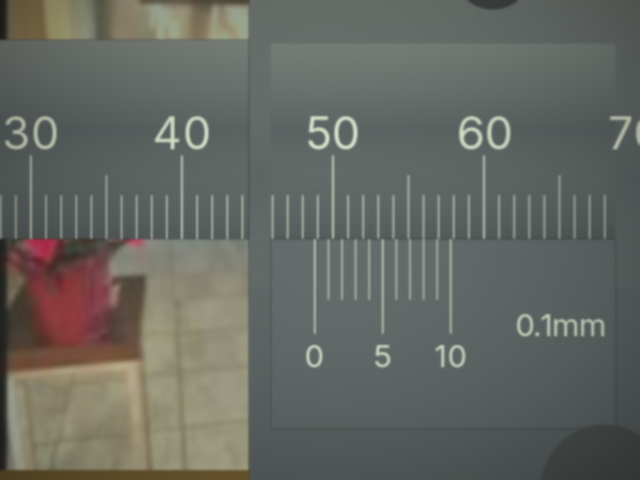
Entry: mm 48.8
